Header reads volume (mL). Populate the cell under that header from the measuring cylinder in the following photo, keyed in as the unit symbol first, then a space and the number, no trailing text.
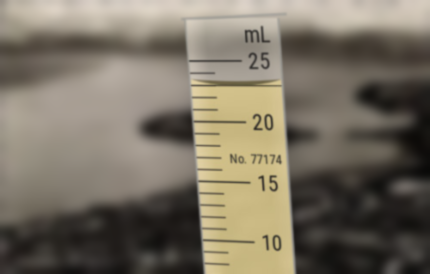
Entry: mL 23
